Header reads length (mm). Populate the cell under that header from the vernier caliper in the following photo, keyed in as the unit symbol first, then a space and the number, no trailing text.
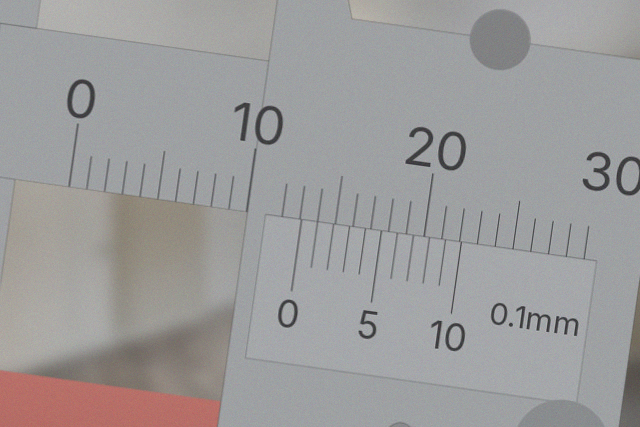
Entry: mm 13.1
